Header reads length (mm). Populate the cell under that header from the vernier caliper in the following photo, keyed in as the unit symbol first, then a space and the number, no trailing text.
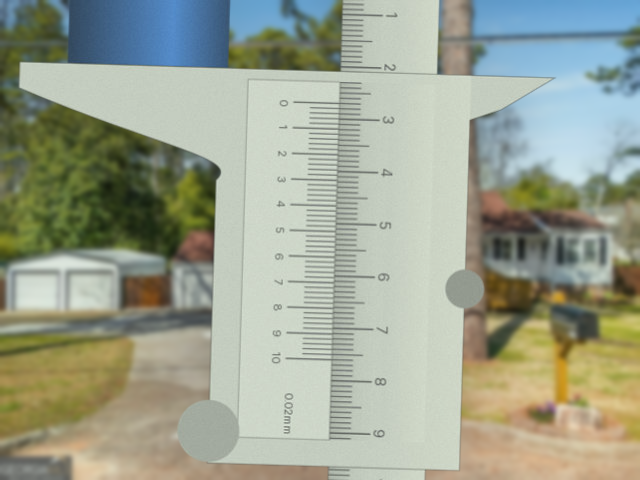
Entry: mm 27.0
